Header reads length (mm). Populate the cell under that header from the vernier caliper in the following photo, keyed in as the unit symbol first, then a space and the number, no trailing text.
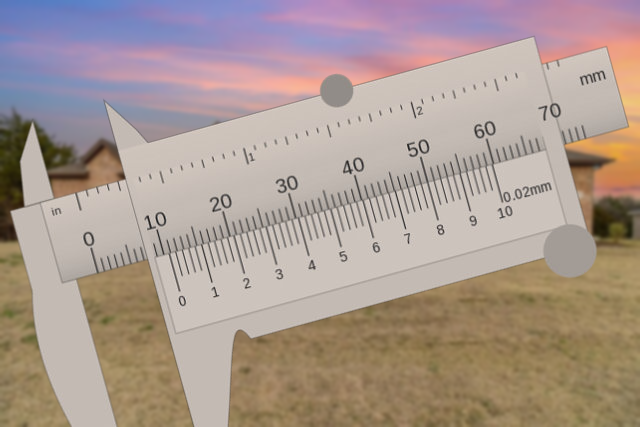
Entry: mm 10.8
